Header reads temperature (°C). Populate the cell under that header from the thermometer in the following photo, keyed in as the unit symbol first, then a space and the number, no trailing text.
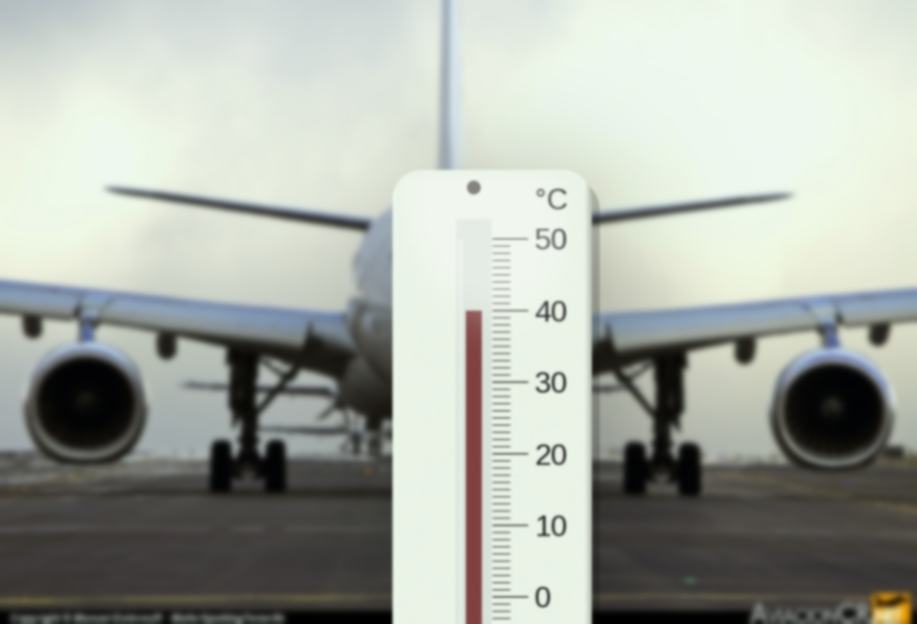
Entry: °C 40
